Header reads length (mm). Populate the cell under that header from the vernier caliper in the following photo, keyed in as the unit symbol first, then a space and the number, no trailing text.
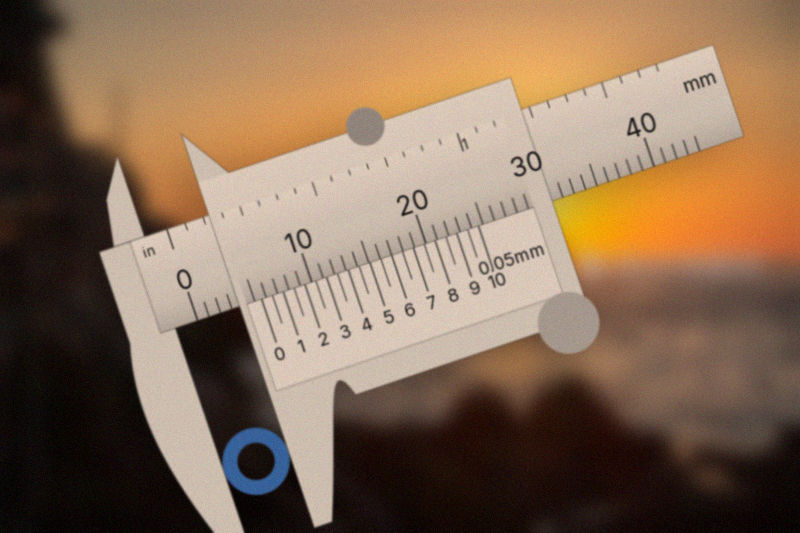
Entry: mm 5.6
